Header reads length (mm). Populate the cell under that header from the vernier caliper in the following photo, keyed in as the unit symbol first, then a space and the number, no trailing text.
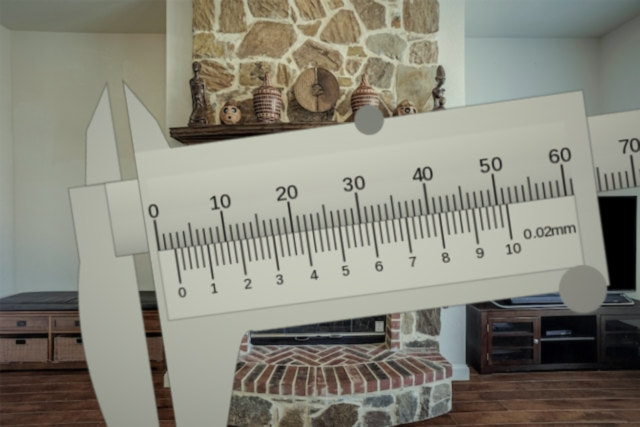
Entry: mm 2.4
